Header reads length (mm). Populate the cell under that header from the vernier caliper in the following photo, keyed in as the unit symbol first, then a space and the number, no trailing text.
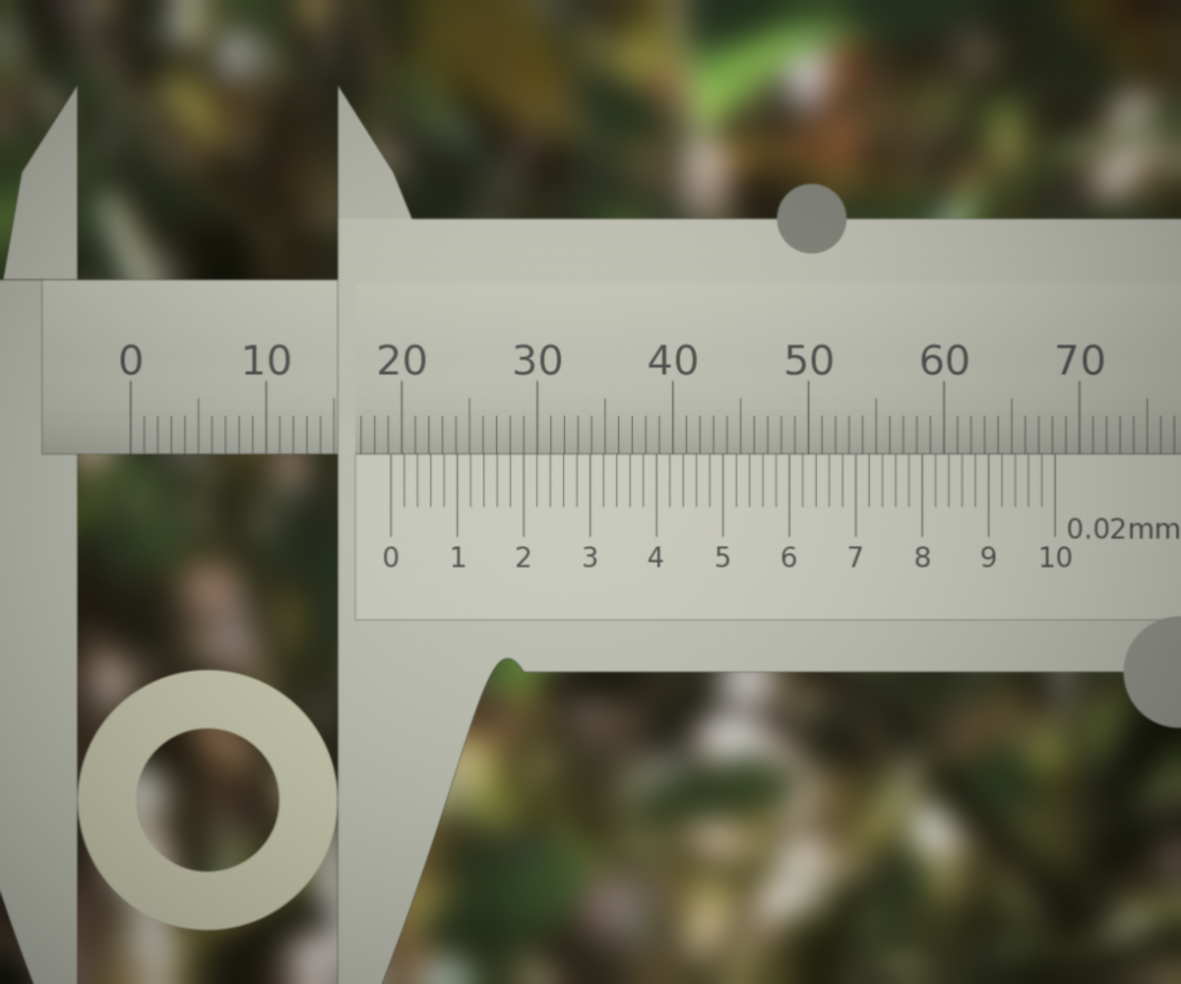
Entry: mm 19.2
